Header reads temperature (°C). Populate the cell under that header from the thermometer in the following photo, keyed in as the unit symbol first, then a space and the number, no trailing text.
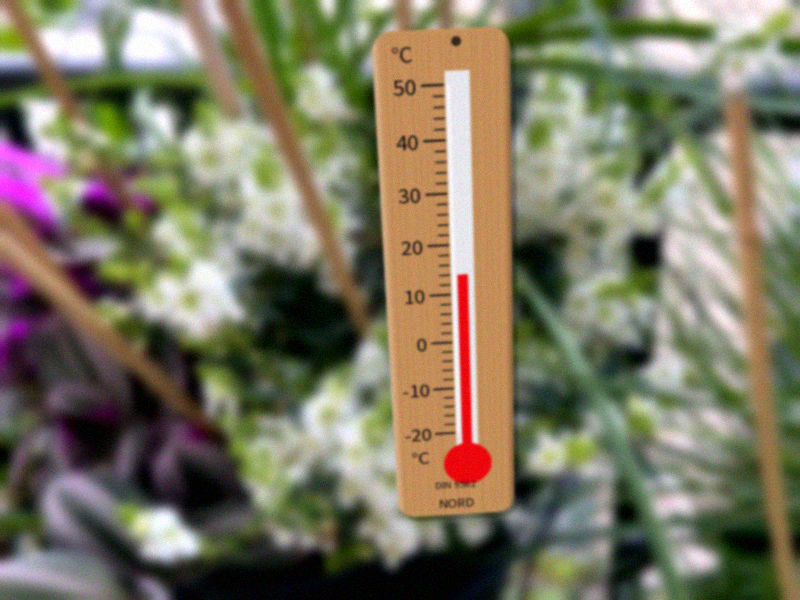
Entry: °C 14
